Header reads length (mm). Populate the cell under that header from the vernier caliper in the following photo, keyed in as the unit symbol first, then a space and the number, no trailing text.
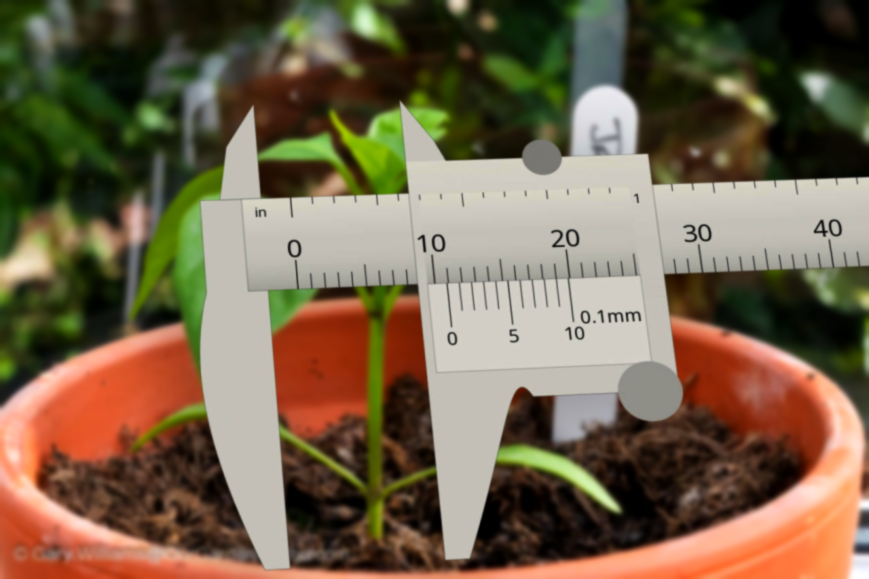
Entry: mm 10.9
